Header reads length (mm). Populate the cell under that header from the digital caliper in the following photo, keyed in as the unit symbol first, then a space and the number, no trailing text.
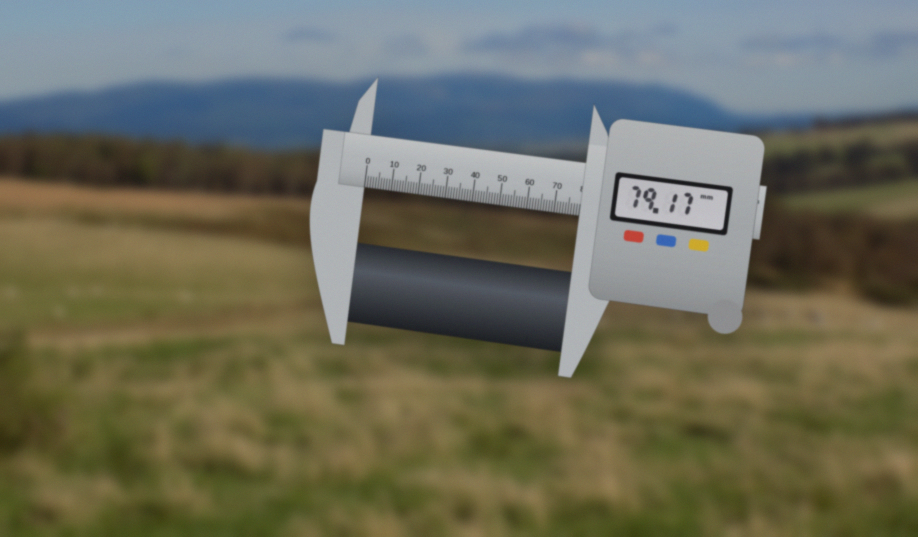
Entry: mm 79.17
